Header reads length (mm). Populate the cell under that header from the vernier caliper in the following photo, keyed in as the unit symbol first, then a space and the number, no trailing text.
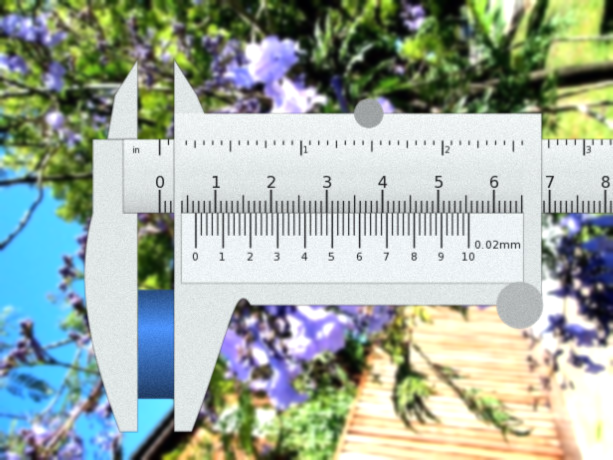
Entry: mm 6.5
